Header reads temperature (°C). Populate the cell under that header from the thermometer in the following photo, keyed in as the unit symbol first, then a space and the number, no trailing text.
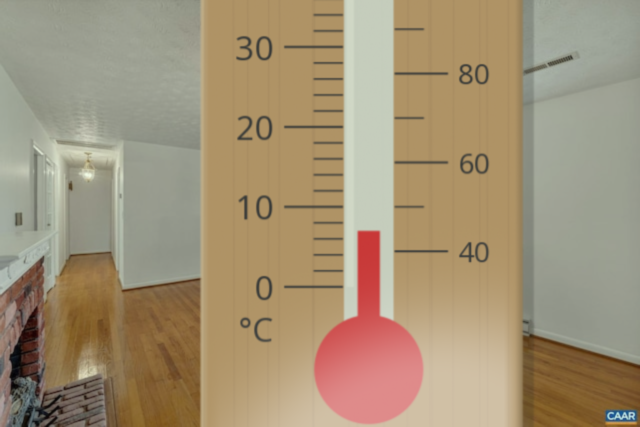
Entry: °C 7
